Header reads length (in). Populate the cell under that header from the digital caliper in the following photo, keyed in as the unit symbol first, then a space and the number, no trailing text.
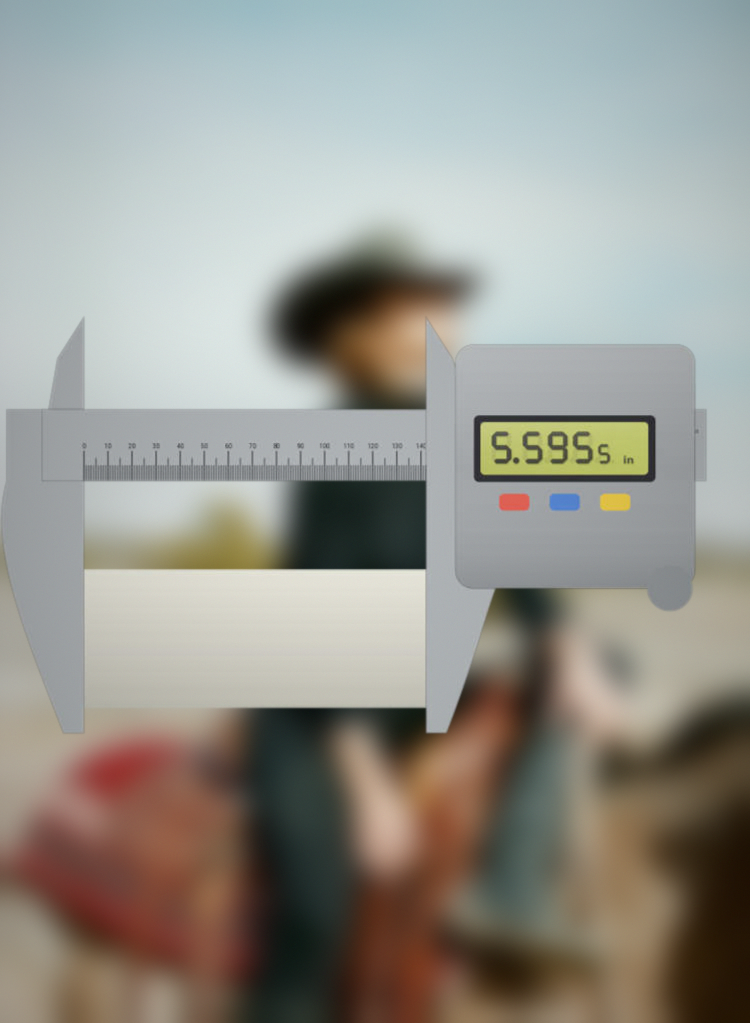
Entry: in 5.5955
